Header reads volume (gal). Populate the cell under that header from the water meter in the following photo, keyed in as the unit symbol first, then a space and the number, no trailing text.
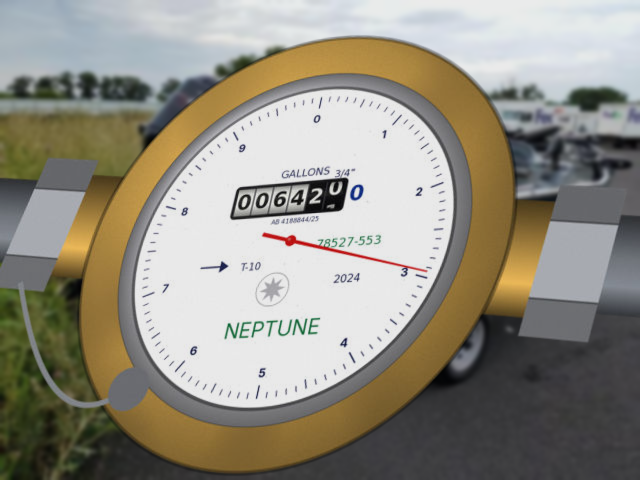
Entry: gal 64202.9
